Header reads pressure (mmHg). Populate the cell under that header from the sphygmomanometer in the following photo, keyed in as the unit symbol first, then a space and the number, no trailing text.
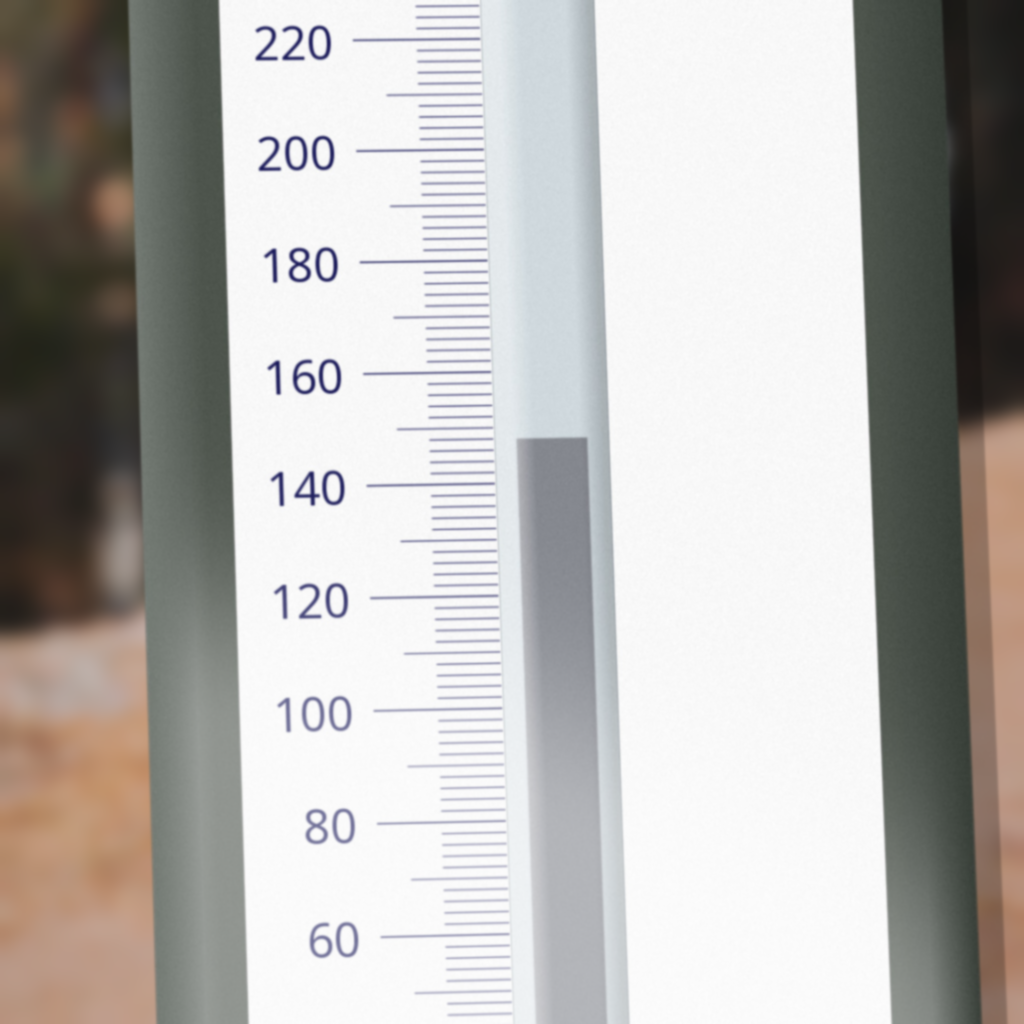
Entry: mmHg 148
